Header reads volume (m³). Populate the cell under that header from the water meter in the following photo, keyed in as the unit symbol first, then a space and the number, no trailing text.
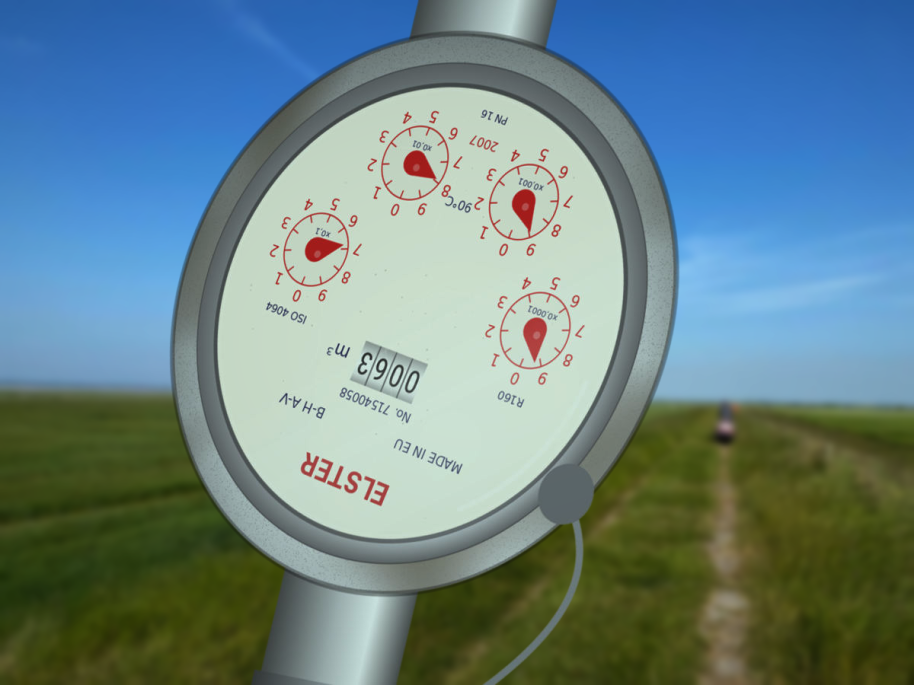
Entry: m³ 63.6789
